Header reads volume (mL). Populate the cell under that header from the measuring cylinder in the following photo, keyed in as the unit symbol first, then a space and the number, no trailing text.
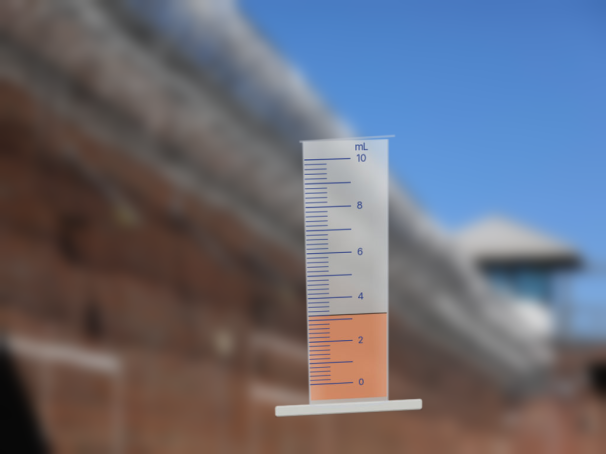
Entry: mL 3.2
